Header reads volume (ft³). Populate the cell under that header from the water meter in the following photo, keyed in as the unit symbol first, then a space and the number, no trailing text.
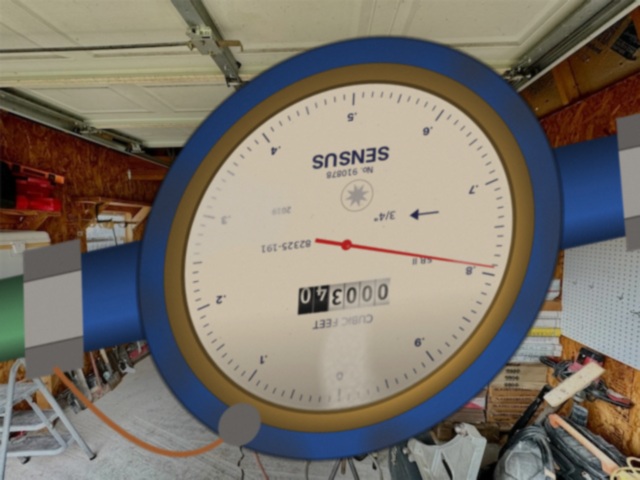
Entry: ft³ 339.79
